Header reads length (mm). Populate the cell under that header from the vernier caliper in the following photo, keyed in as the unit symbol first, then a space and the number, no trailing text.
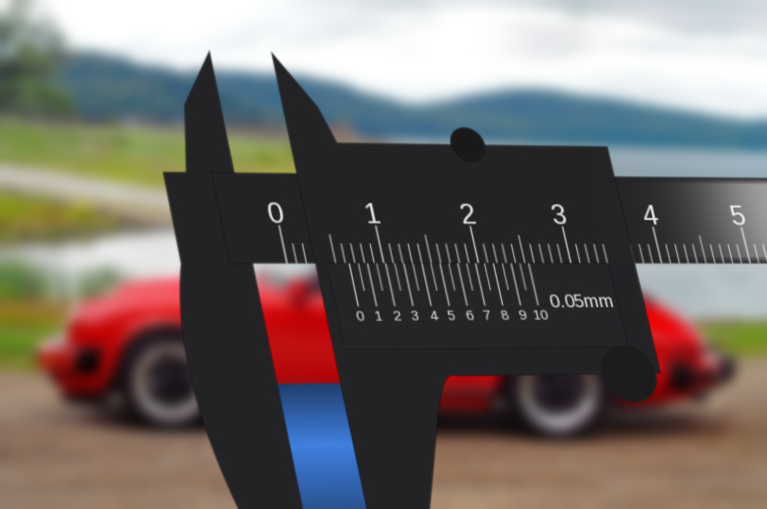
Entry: mm 6.4
